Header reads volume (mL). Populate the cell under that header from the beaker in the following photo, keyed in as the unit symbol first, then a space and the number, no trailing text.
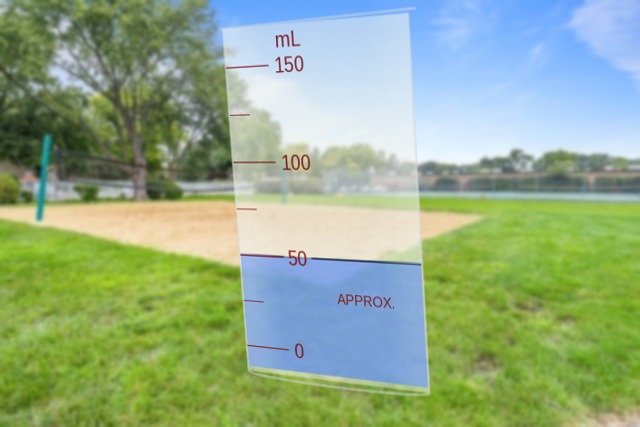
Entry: mL 50
